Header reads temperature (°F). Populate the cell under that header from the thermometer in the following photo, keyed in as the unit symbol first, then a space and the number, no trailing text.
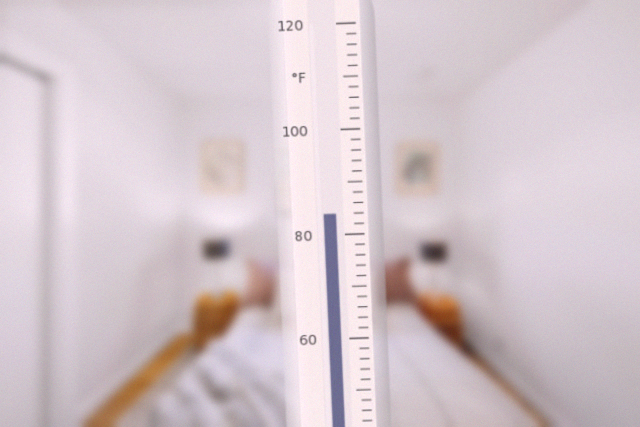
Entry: °F 84
